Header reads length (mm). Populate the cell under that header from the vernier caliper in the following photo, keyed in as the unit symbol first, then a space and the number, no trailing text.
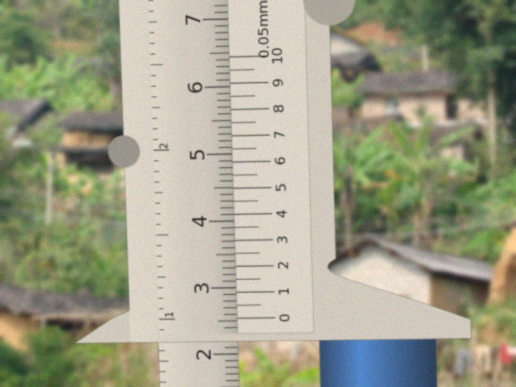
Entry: mm 25.4
